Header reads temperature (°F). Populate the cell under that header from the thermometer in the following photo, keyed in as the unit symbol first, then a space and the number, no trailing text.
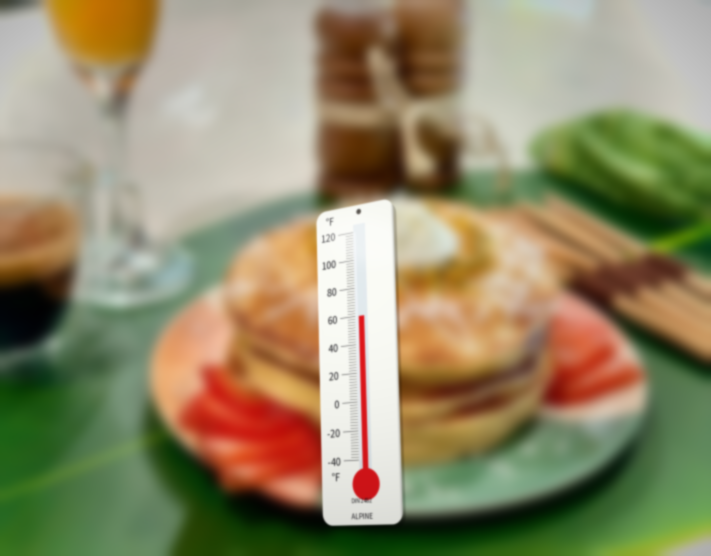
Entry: °F 60
